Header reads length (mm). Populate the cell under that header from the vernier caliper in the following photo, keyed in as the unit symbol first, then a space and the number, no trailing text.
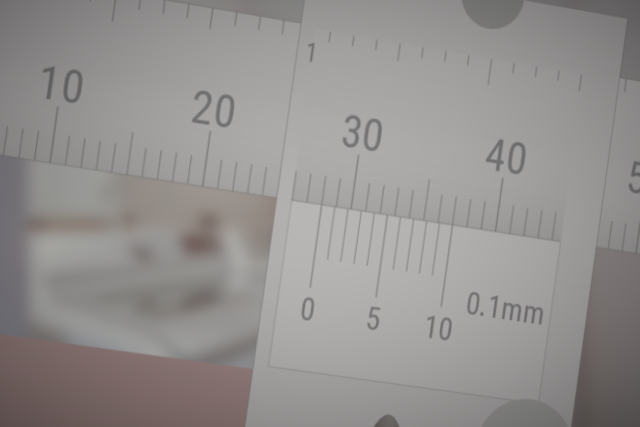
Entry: mm 28.0
